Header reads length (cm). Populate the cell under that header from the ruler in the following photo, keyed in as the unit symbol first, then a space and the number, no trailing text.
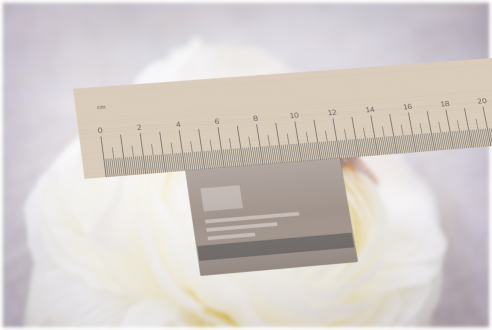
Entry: cm 8
